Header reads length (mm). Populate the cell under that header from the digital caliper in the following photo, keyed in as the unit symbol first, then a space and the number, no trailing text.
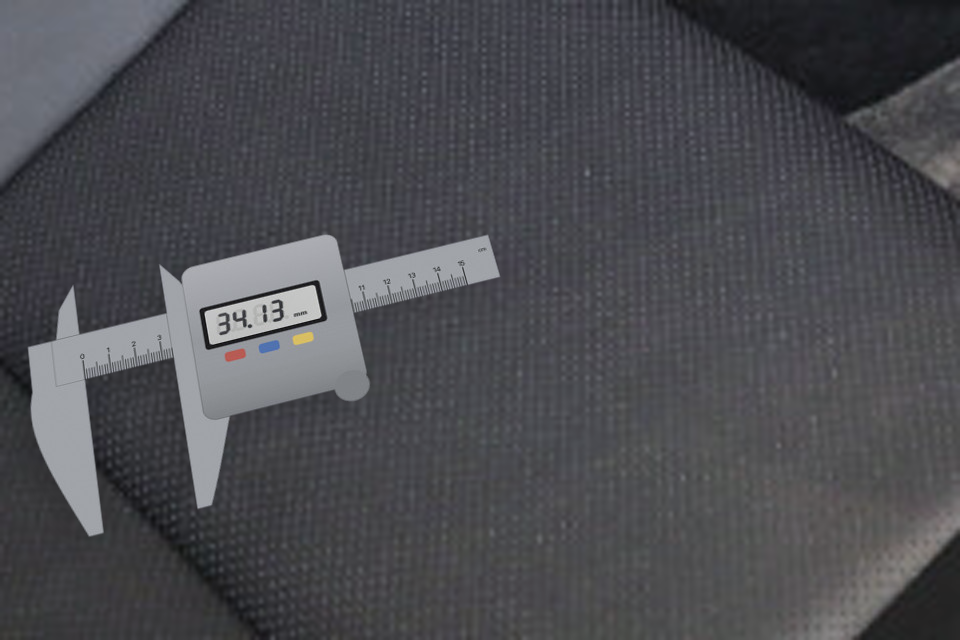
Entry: mm 34.13
